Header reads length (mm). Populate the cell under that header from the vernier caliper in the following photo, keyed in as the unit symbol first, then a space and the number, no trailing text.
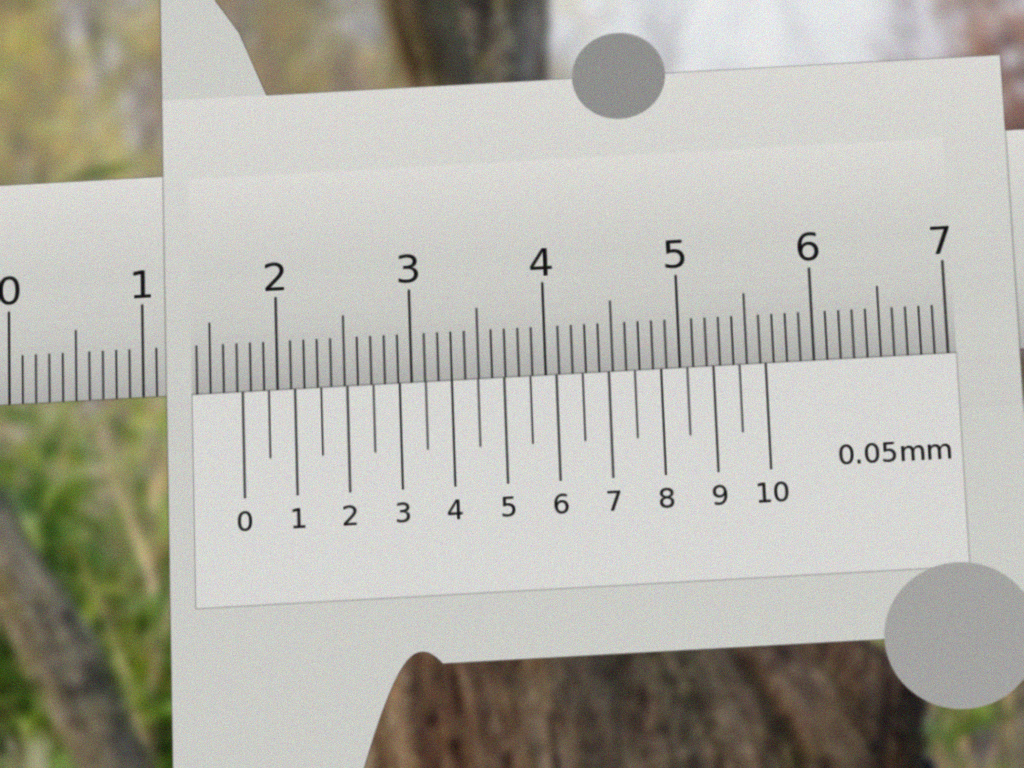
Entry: mm 17.4
